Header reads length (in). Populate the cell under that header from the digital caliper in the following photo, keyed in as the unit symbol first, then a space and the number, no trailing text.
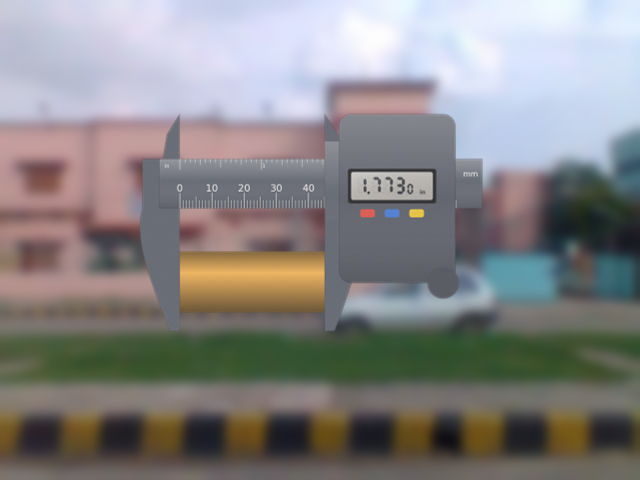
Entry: in 1.7730
